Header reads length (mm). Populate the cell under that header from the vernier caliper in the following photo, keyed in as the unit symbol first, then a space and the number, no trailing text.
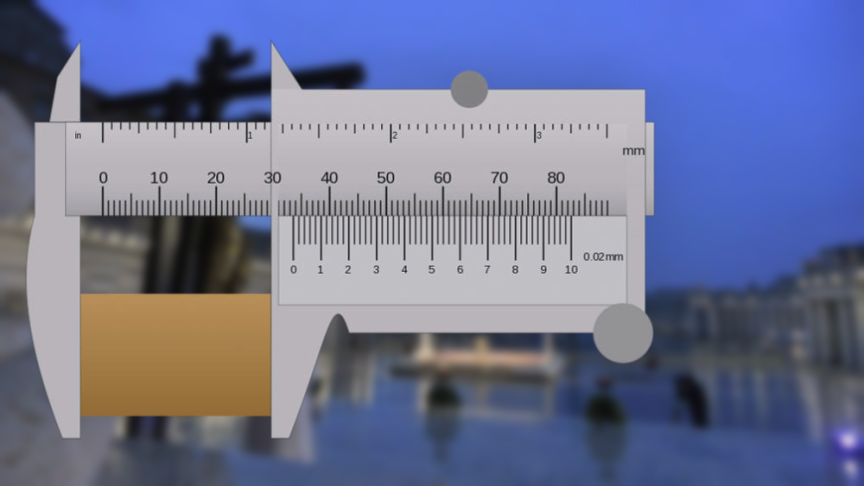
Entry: mm 33.6
